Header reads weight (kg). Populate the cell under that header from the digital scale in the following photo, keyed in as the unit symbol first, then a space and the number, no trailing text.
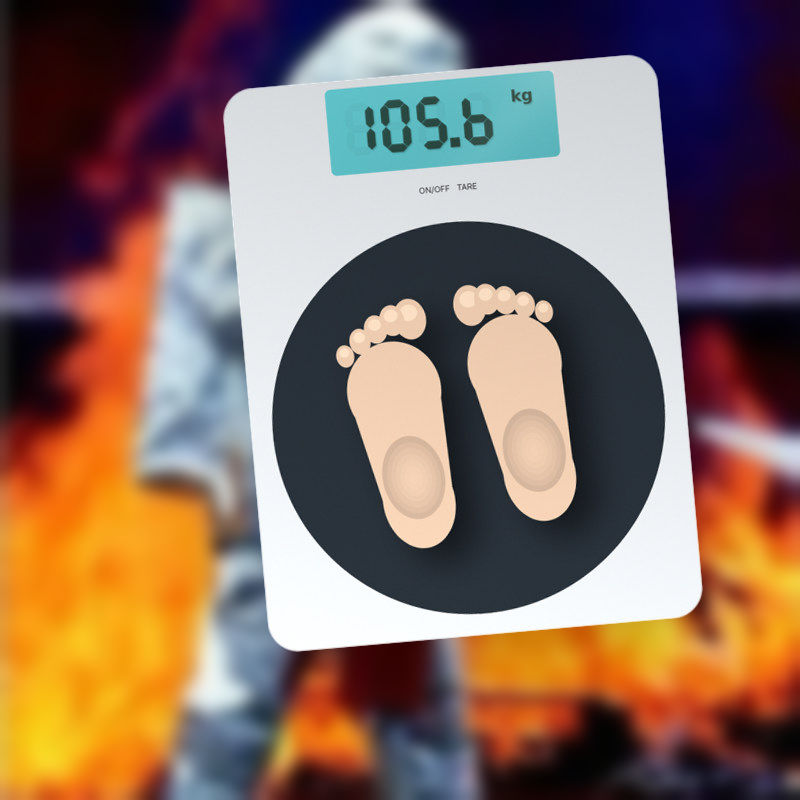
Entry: kg 105.6
